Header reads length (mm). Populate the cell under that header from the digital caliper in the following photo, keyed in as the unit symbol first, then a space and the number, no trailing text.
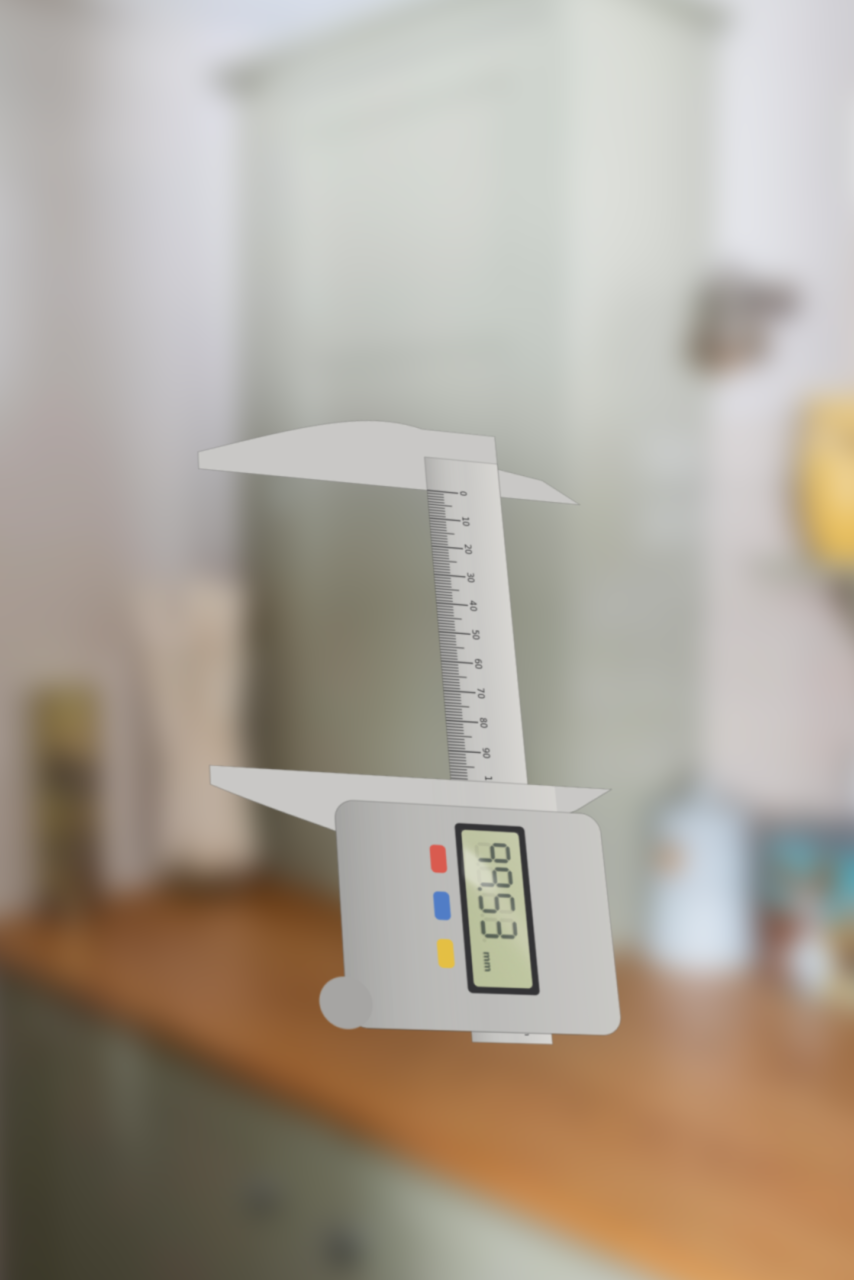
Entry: mm 99.53
